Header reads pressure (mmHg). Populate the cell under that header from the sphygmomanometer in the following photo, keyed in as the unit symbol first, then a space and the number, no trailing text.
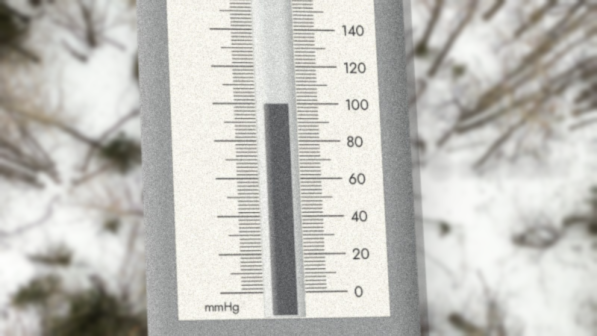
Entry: mmHg 100
